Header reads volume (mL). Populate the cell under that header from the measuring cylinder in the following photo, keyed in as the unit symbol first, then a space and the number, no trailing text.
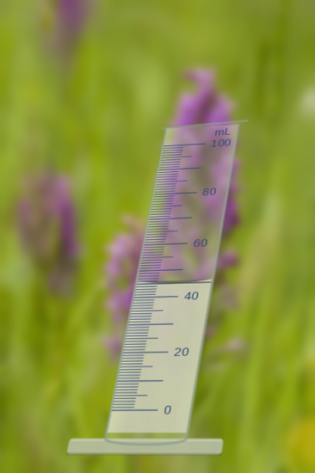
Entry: mL 45
